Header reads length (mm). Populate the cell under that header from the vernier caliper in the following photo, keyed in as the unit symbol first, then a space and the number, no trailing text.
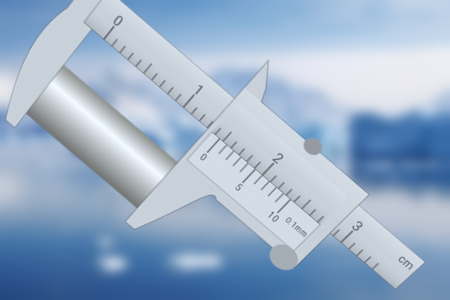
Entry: mm 14.6
